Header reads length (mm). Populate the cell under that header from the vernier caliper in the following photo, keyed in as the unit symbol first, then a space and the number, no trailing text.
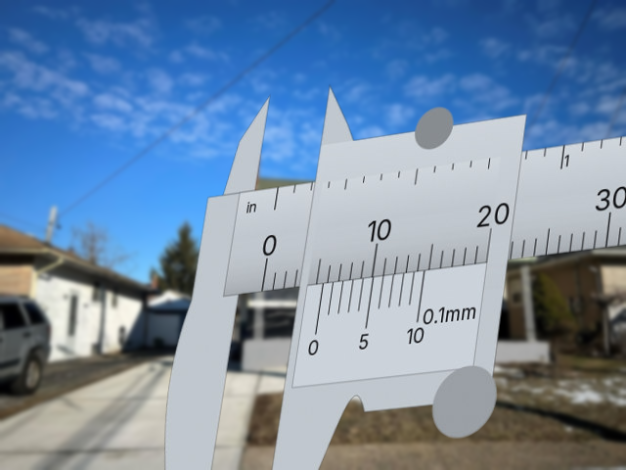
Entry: mm 5.6
